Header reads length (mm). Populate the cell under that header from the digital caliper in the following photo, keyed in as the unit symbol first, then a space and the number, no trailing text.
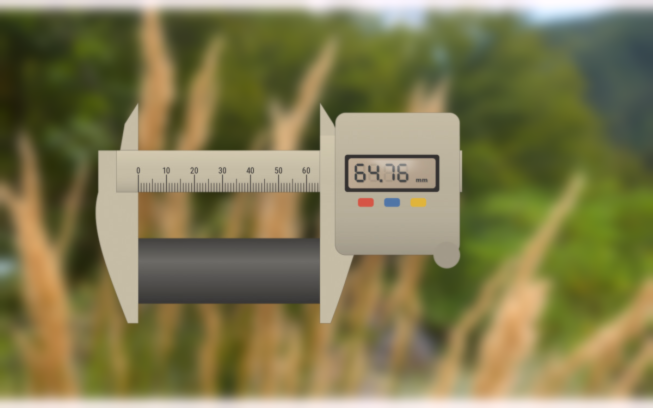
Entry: mm 64.76
